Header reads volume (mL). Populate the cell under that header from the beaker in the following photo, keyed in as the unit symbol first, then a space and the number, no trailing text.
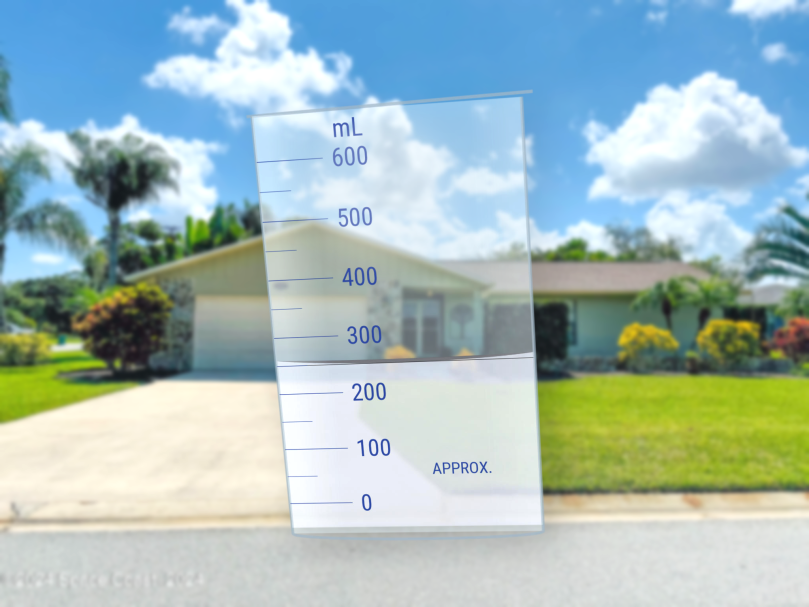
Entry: mL 250
